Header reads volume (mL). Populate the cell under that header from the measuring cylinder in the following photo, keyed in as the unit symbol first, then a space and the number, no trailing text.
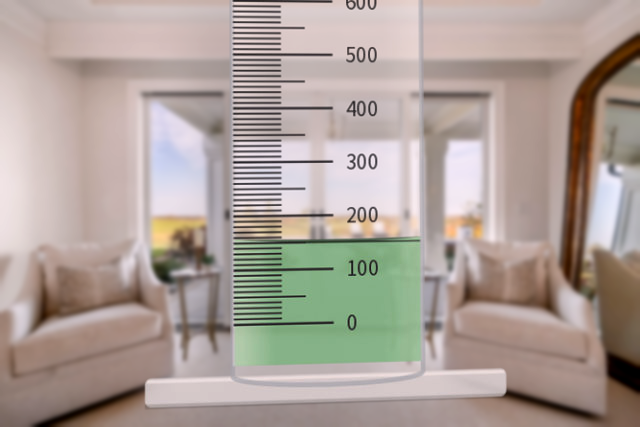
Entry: mL 150
